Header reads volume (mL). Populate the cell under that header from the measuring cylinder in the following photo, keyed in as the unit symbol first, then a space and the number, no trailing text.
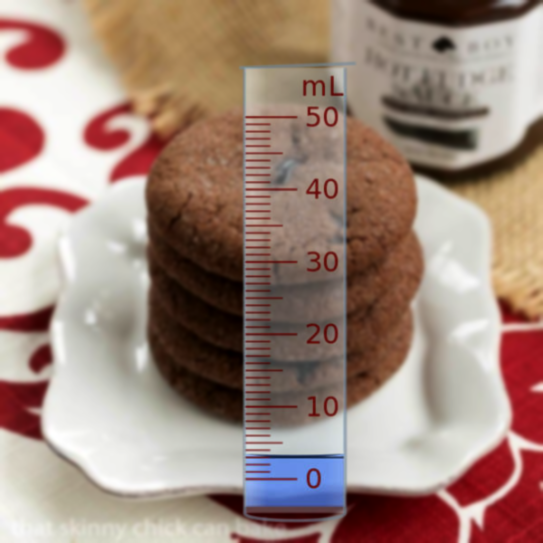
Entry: mL 3
